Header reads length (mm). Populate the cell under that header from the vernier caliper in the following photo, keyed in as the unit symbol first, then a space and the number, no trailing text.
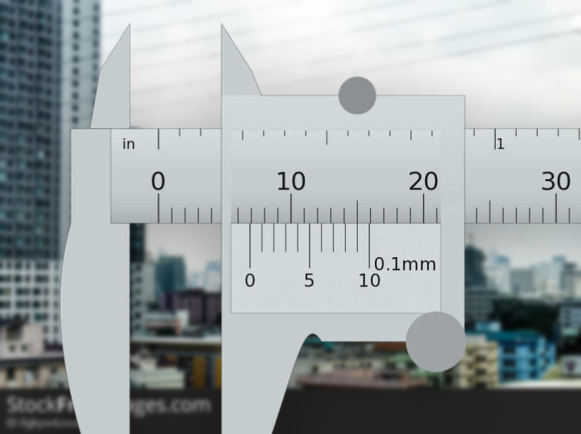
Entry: mm 6.9
